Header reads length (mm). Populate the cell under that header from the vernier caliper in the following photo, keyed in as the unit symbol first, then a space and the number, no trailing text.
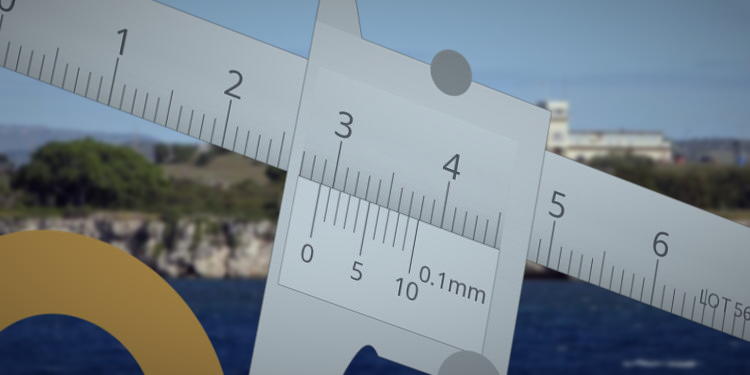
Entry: mm 28.9
